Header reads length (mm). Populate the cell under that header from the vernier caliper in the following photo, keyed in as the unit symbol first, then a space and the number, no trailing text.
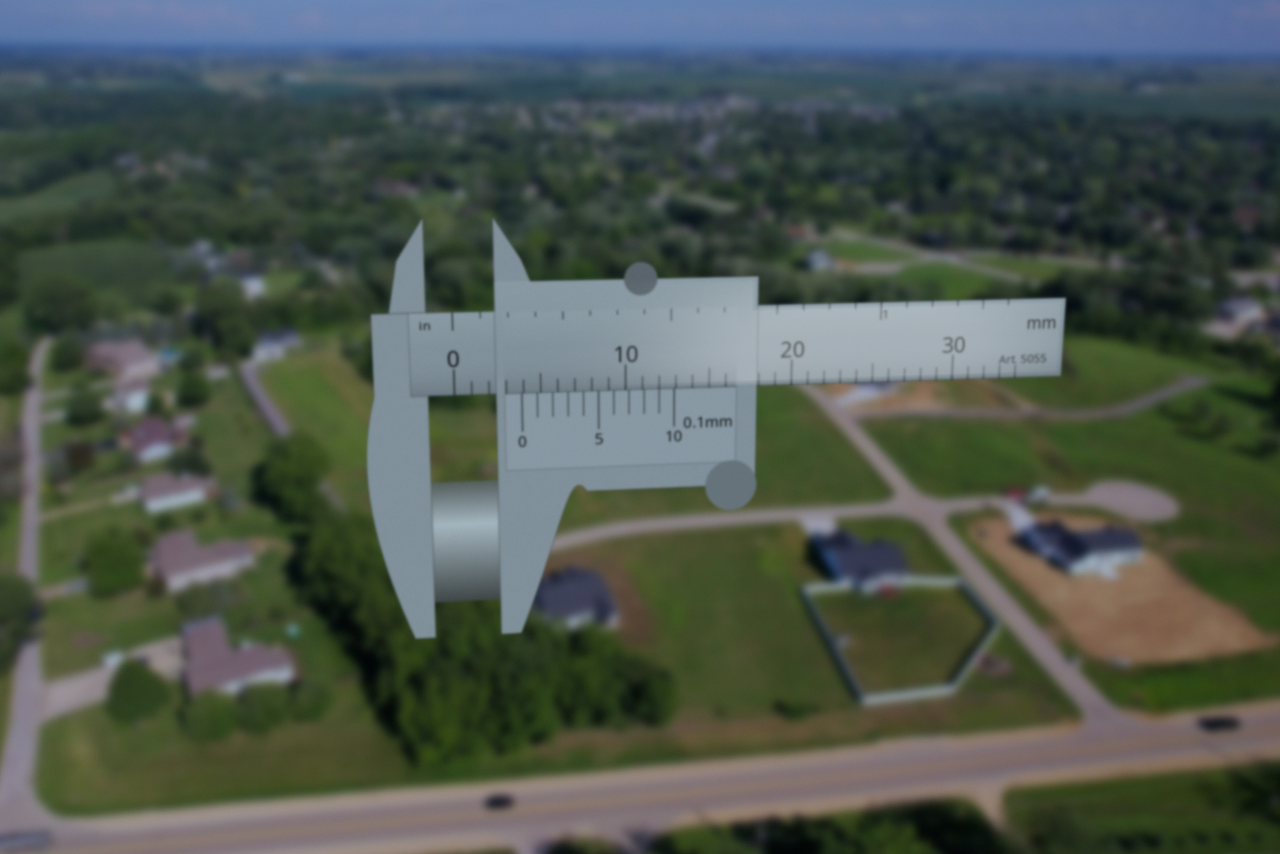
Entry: mm 3.9
